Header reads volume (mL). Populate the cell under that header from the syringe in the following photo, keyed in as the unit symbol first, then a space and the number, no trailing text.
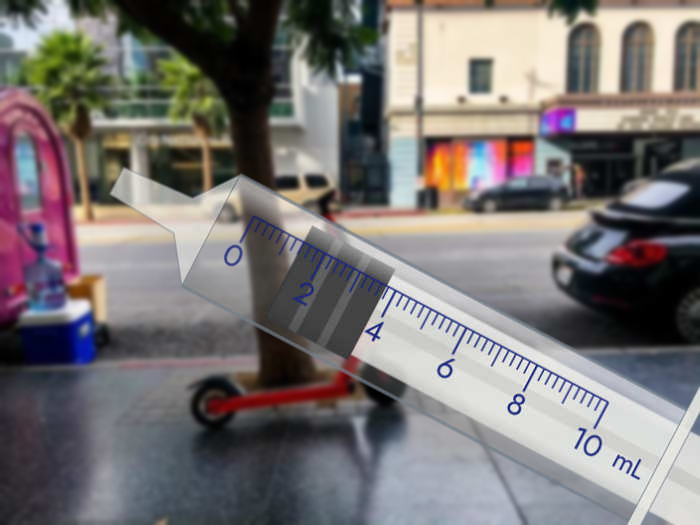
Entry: mL 1.4
